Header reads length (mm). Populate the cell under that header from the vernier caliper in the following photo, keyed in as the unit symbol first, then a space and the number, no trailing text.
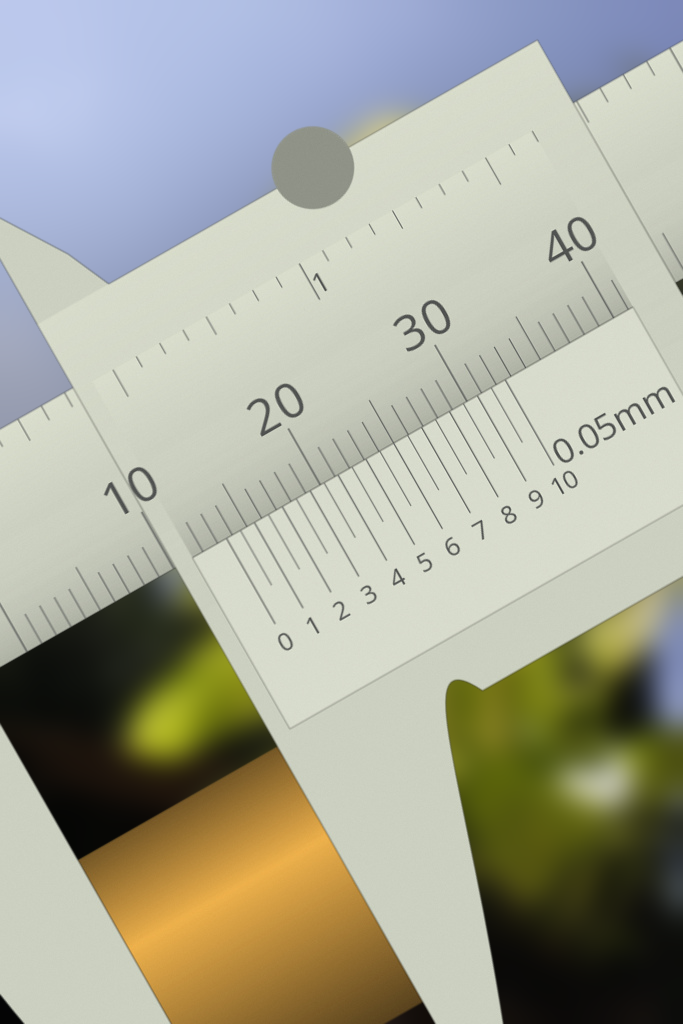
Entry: mm 13.6
